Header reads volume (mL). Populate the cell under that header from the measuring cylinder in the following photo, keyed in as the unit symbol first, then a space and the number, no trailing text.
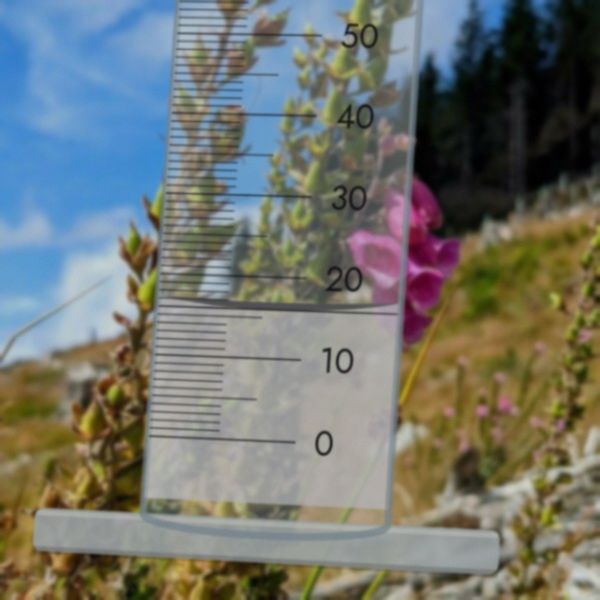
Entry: mL 16
